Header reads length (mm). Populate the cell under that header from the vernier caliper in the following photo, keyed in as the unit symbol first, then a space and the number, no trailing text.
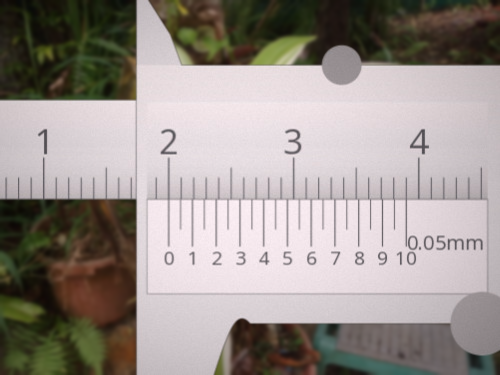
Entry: mm 20.0
